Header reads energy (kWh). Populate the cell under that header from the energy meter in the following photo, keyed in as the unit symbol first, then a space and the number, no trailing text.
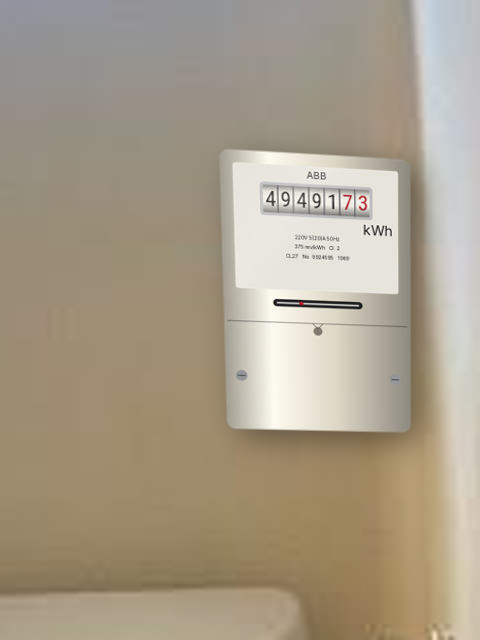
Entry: kWh 49491.73
